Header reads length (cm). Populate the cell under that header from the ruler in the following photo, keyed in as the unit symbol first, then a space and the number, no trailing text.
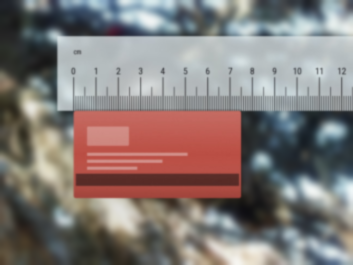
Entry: cm 7.5
